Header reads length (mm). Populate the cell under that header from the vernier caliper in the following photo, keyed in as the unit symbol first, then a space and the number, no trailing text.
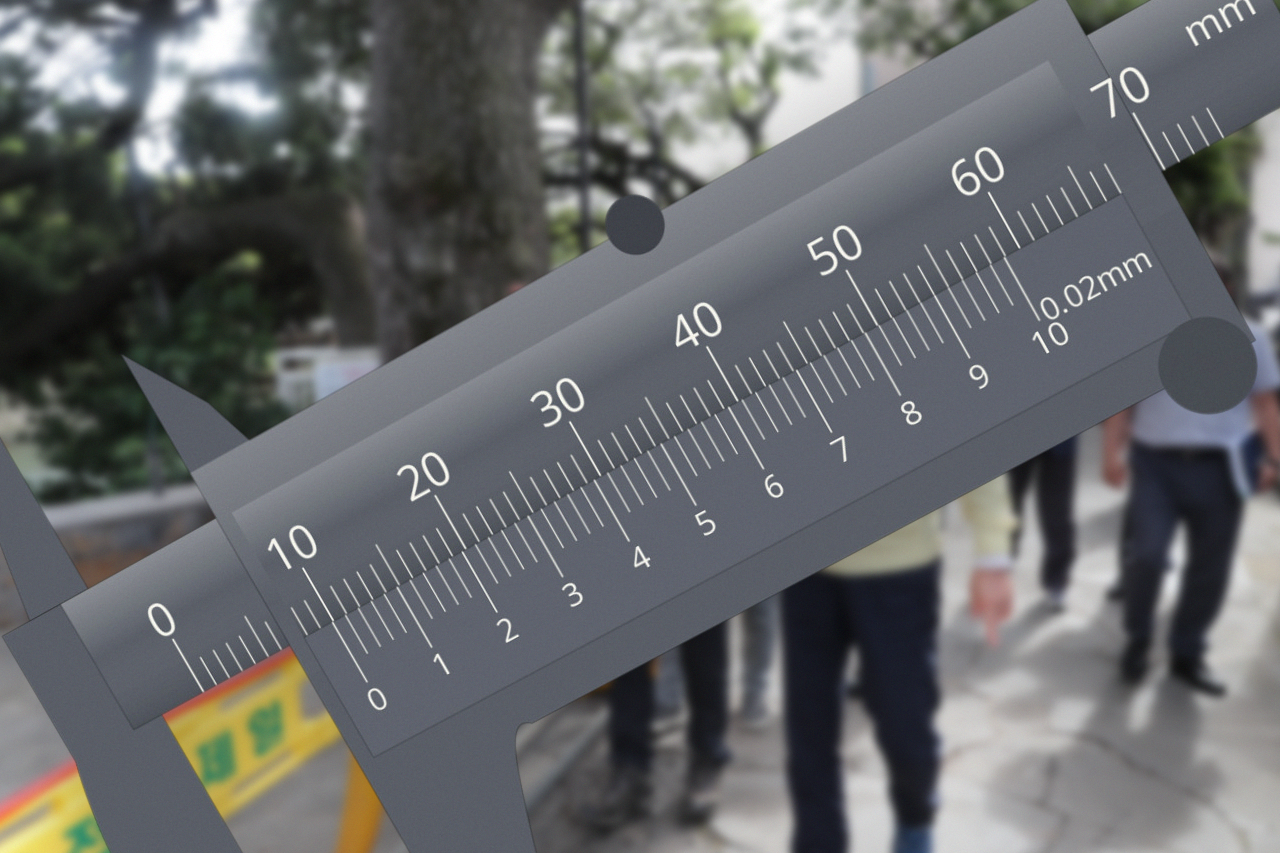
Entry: mm 9.9
